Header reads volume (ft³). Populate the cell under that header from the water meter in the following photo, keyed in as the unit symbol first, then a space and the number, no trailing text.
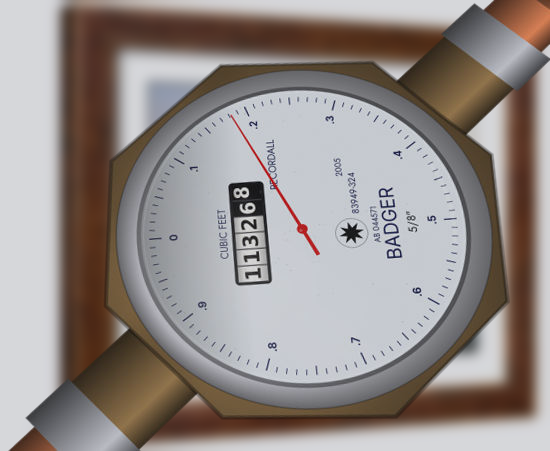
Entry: ft³ 113268.18
